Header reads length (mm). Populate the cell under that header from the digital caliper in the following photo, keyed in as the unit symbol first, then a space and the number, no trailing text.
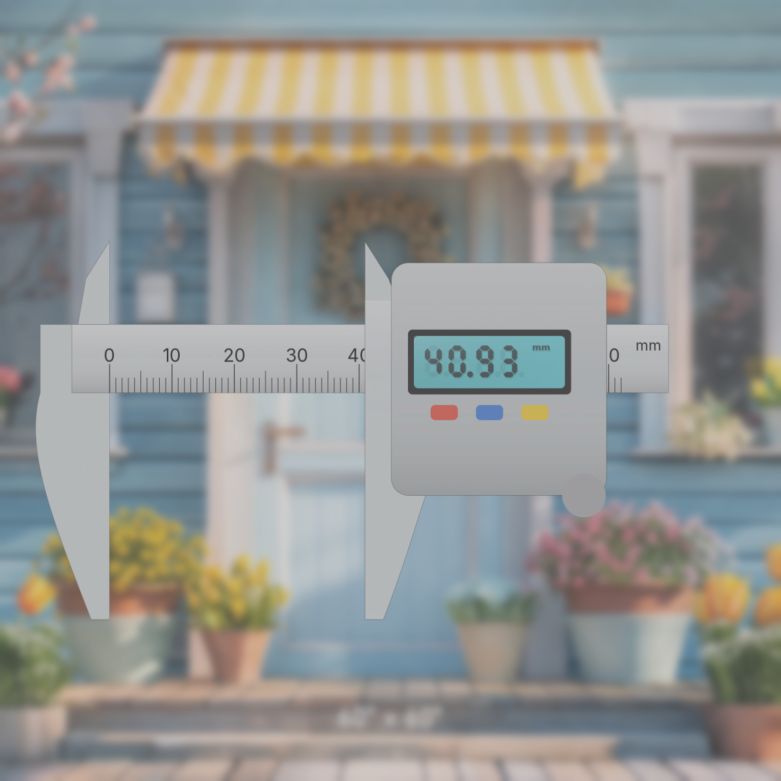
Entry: mm 40.93
